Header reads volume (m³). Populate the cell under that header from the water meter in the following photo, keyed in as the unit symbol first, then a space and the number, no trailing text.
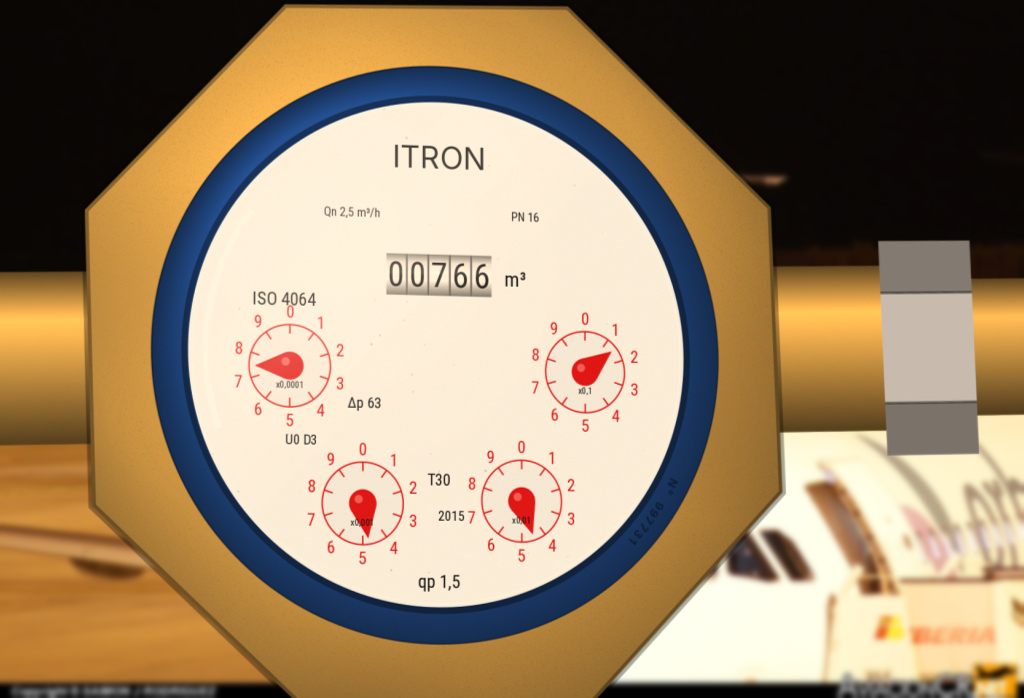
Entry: m³ 766.1447
